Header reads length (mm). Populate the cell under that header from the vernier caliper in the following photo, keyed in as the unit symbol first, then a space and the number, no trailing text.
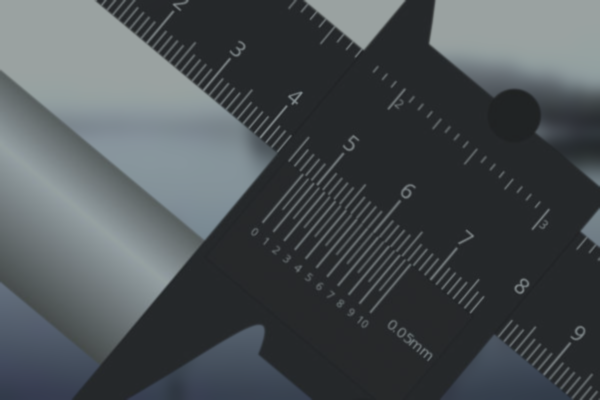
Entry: mm 47.6
